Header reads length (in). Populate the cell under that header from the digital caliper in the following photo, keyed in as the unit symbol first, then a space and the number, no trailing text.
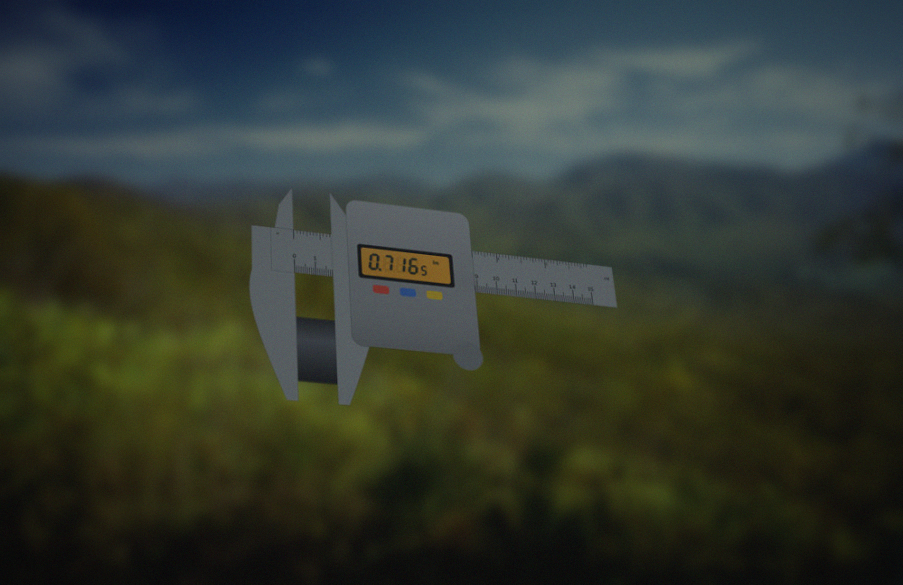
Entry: in 0.7165
